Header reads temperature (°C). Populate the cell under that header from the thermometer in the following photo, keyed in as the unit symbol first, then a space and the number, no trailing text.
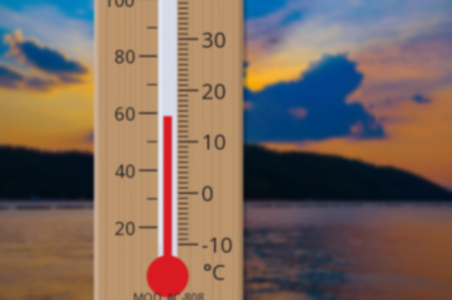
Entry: °C 15
